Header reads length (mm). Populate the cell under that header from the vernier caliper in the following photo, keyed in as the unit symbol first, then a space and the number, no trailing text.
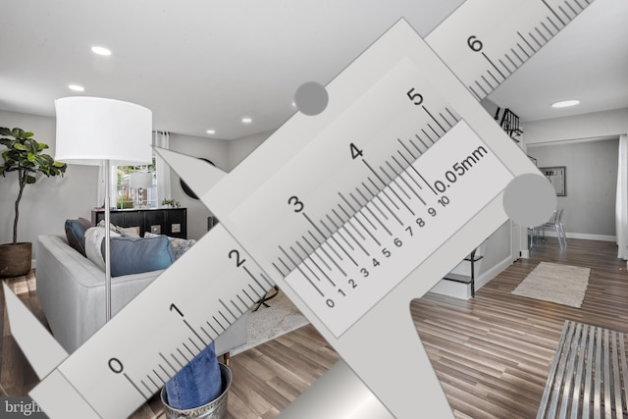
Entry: mm 25.0
